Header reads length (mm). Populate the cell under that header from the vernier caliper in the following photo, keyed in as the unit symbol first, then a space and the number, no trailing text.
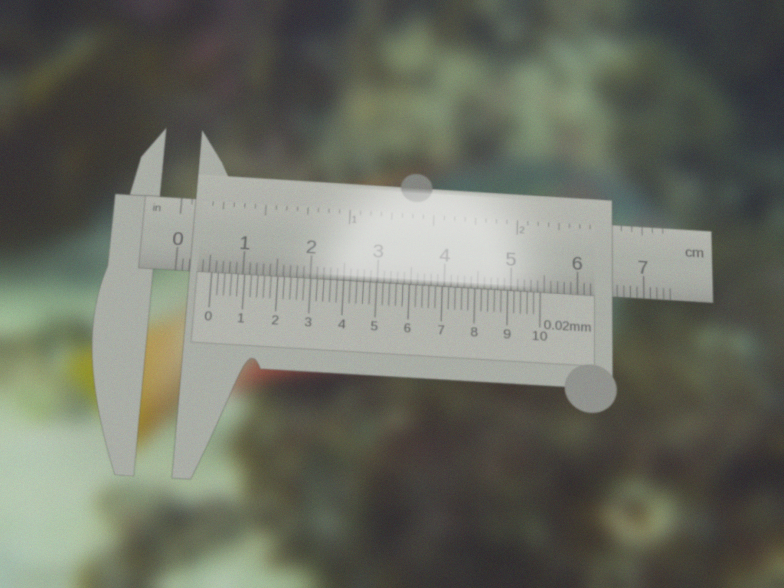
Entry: mm 5.4
